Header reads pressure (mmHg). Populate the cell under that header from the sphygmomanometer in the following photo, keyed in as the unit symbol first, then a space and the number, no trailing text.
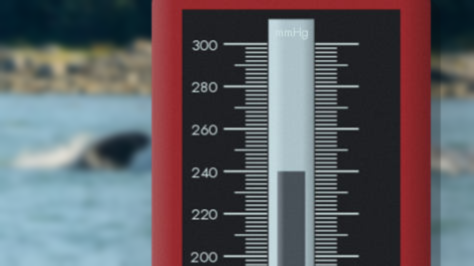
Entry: mmHg 240
